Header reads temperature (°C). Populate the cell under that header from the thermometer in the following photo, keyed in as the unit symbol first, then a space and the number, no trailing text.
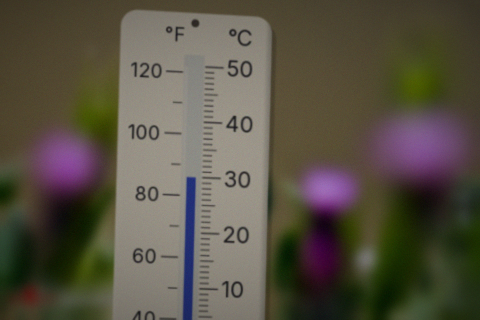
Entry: °C 30
